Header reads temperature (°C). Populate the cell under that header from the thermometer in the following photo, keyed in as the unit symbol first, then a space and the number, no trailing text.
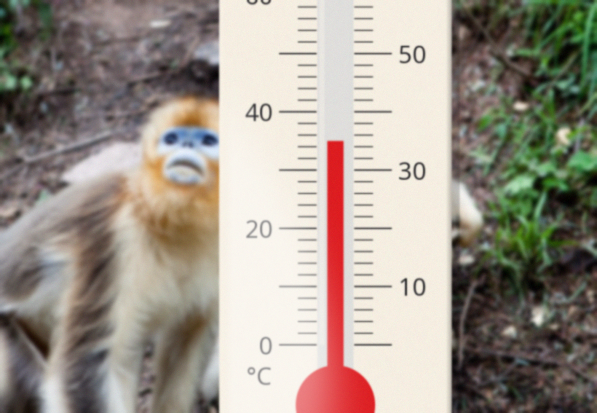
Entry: °C 35
